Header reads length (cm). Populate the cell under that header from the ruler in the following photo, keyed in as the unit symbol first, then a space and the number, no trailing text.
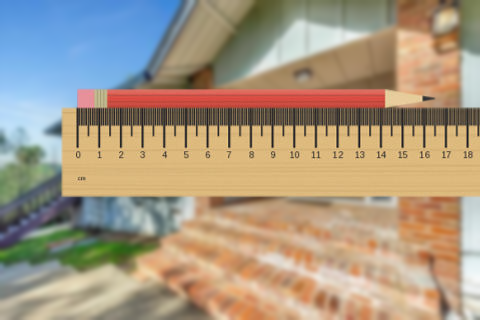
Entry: cm 16.5
